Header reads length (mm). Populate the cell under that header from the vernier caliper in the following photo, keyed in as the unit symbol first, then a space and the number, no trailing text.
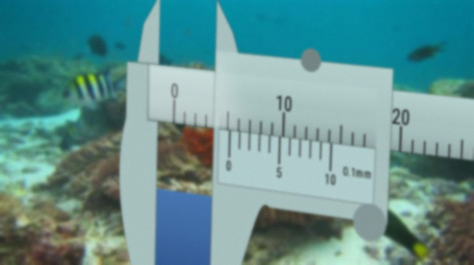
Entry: mm 5.2
